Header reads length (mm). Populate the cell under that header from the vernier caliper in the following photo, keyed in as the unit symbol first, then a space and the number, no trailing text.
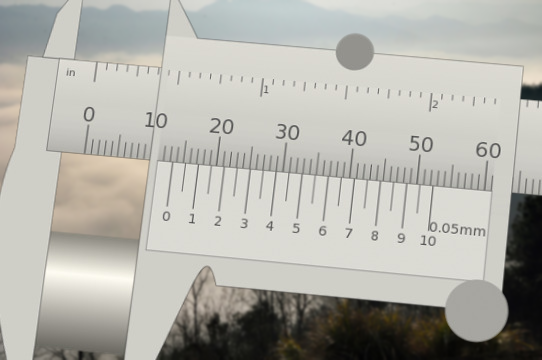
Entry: mm 13.4
